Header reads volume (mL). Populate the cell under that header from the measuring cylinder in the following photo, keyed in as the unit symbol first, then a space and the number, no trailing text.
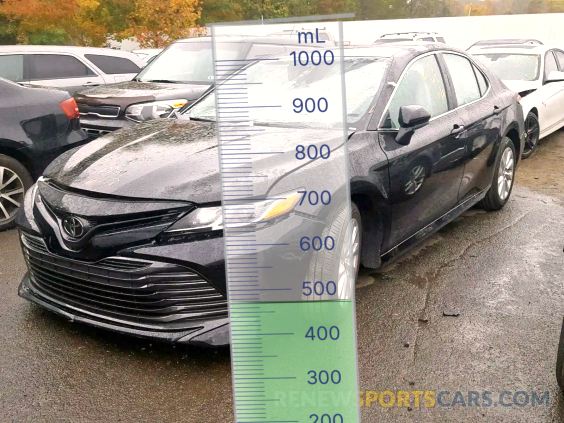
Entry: mL 470
